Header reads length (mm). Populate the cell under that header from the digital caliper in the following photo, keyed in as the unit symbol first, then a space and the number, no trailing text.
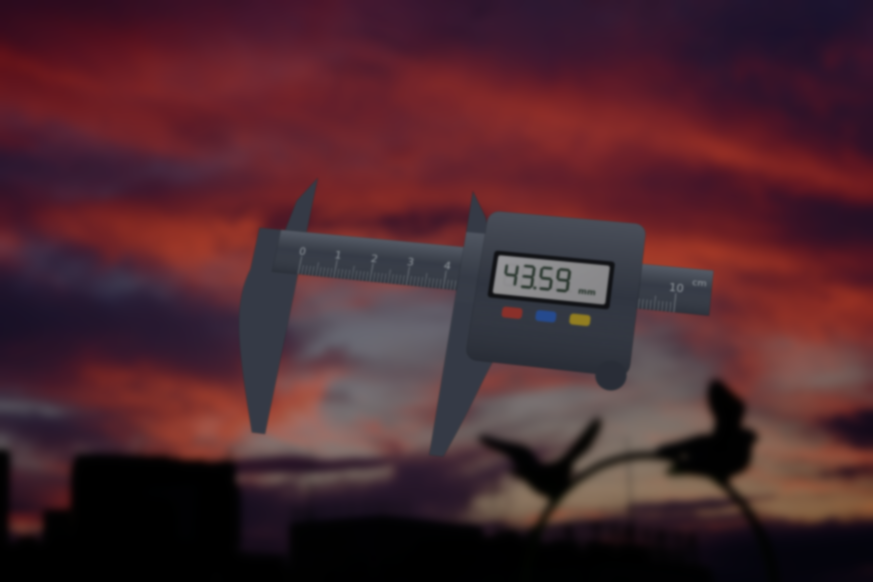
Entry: mm 43.59
